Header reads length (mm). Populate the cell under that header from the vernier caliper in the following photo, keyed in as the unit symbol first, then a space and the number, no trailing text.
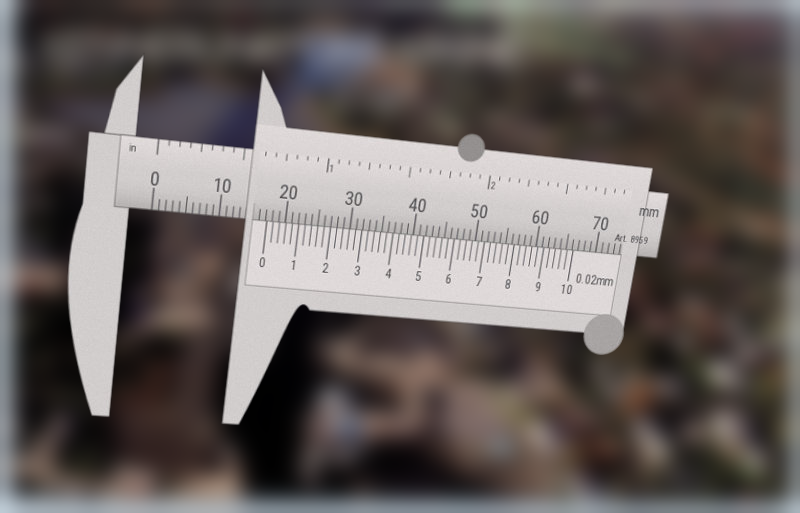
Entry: mm 17.2
